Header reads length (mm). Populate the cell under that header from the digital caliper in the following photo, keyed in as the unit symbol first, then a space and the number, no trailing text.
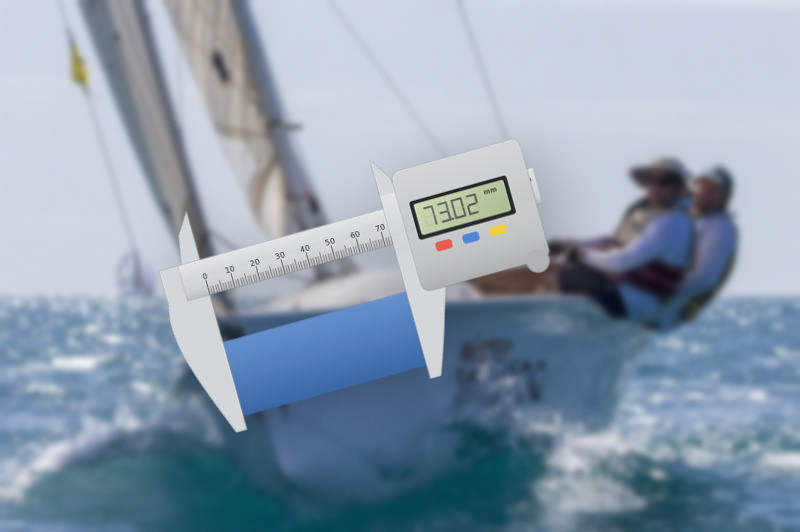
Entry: mm 73.02
